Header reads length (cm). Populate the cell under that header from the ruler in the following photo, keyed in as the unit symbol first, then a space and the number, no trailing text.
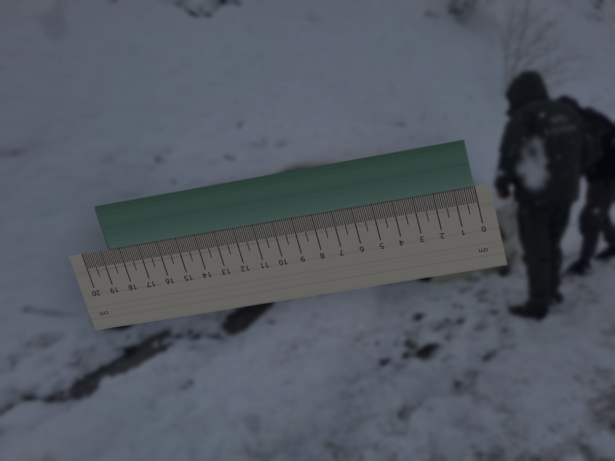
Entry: cm 18.5
